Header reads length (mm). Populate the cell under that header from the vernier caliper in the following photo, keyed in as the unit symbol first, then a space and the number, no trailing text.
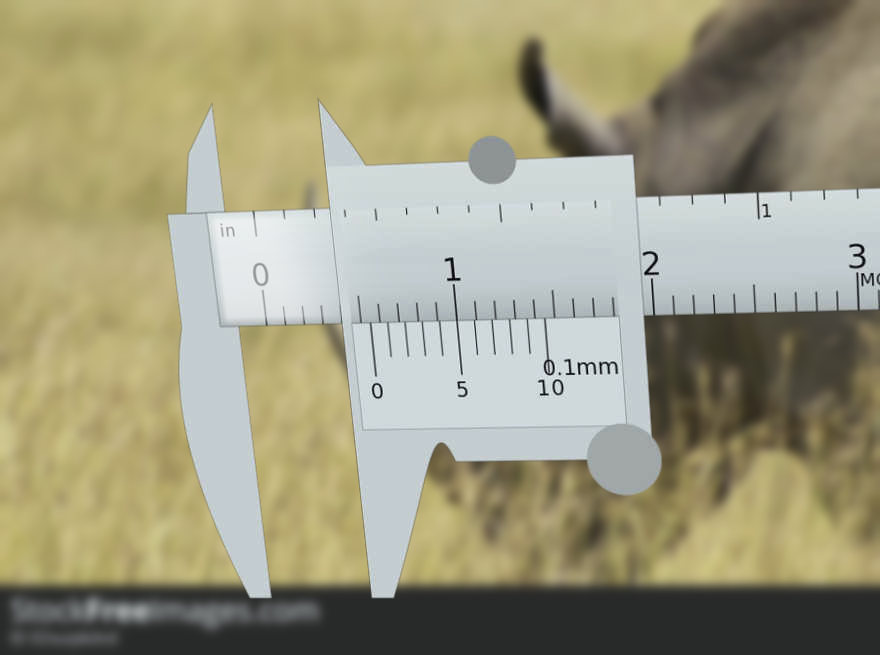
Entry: mm 5.5
